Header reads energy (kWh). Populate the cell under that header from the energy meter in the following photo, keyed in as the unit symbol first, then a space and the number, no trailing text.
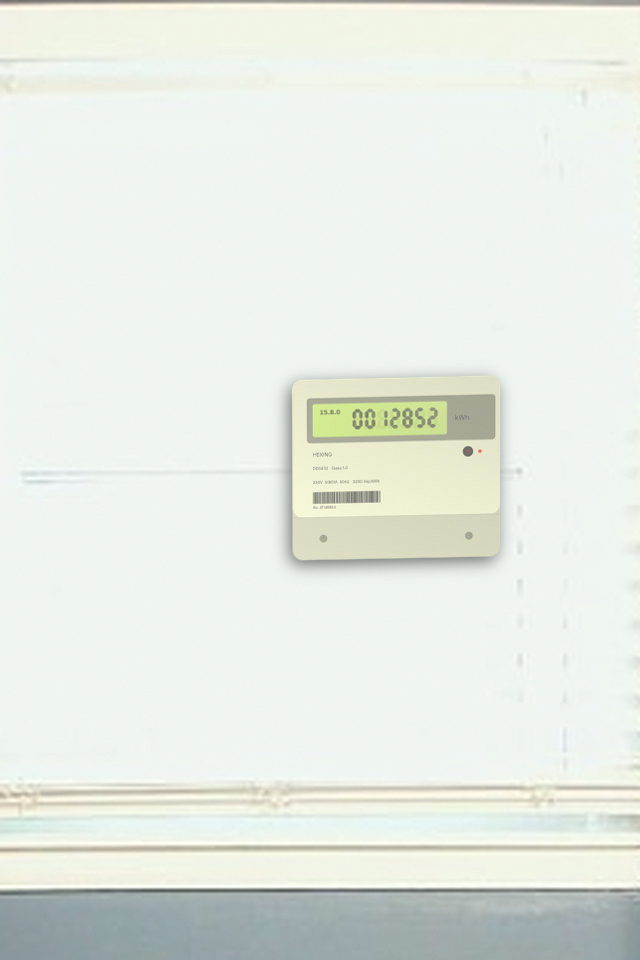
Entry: kWh 12852
